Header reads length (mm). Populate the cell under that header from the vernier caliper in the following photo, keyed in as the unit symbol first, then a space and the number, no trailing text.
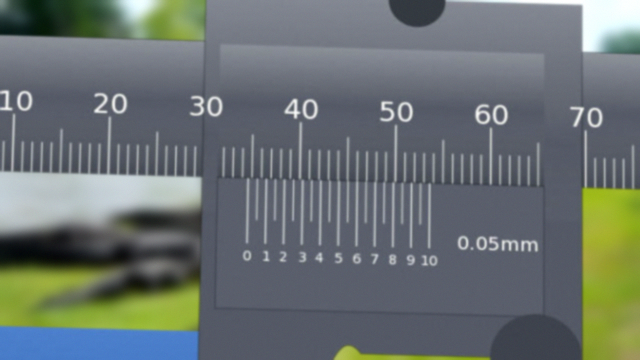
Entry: mm 34.6
